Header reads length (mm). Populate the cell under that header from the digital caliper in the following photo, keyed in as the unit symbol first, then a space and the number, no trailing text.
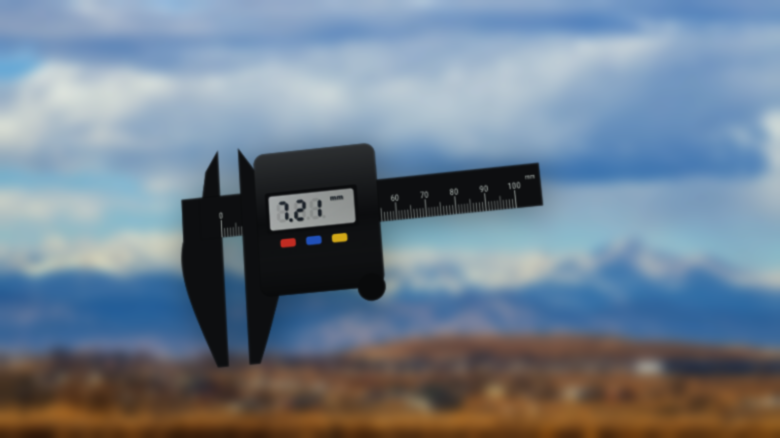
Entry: mm 7.21
